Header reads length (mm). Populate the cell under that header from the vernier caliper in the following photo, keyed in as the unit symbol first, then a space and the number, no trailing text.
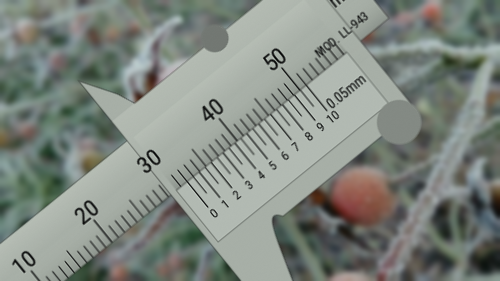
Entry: mm 32.0
